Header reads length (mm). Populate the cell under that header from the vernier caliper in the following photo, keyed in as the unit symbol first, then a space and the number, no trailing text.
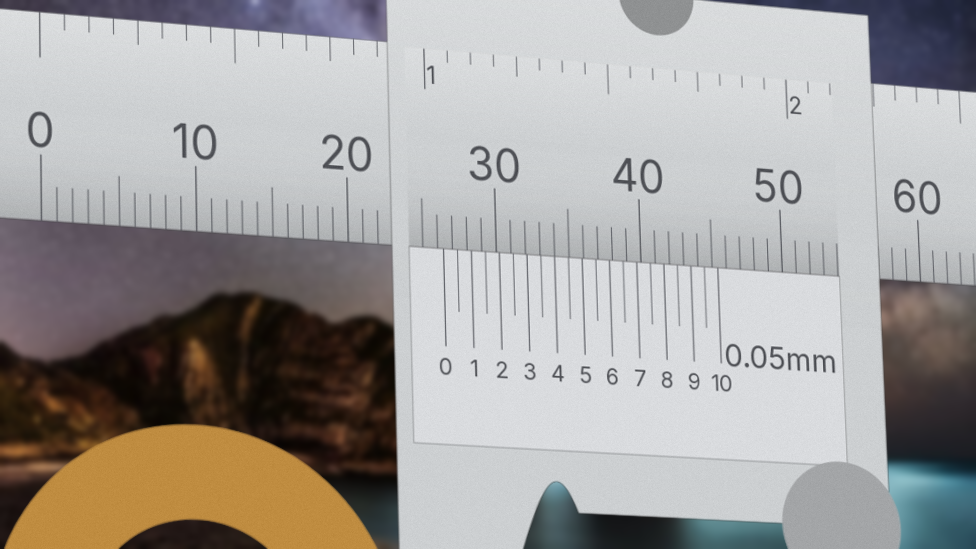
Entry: mm 26.4
